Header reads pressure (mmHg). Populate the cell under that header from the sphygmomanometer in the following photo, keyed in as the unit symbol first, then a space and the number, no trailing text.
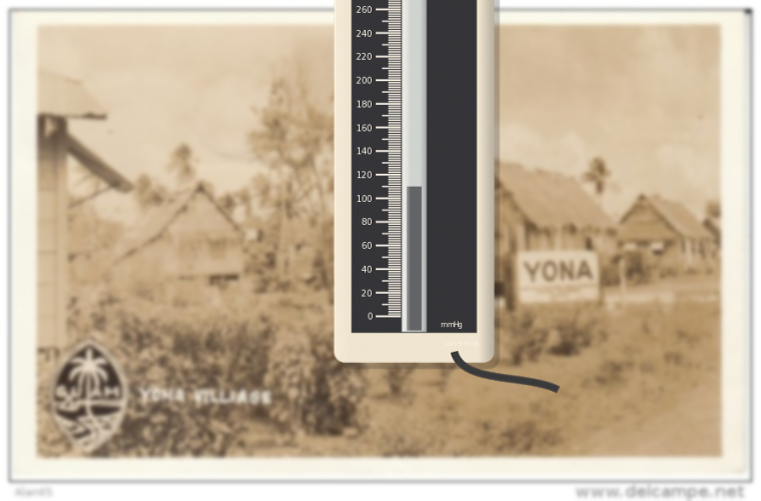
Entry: mmHg 110
